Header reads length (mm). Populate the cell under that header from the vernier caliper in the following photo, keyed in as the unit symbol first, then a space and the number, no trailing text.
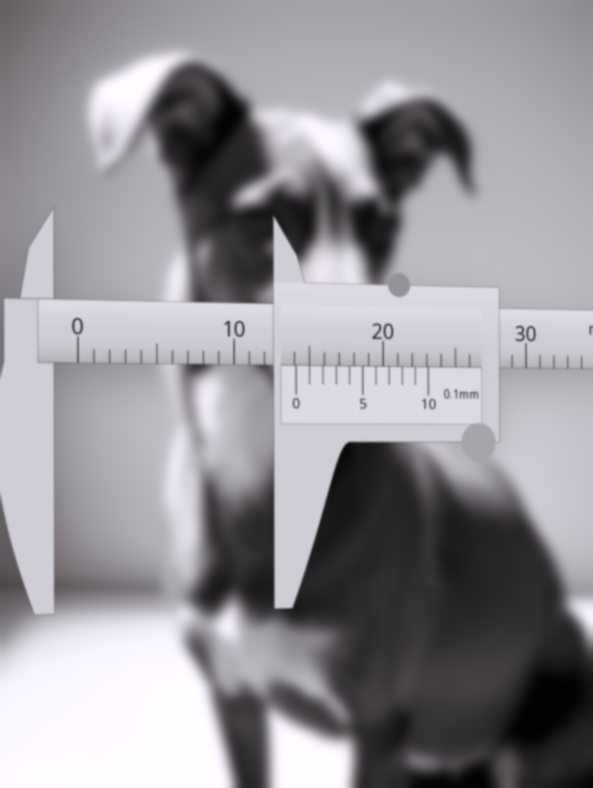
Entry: mm 14.1
